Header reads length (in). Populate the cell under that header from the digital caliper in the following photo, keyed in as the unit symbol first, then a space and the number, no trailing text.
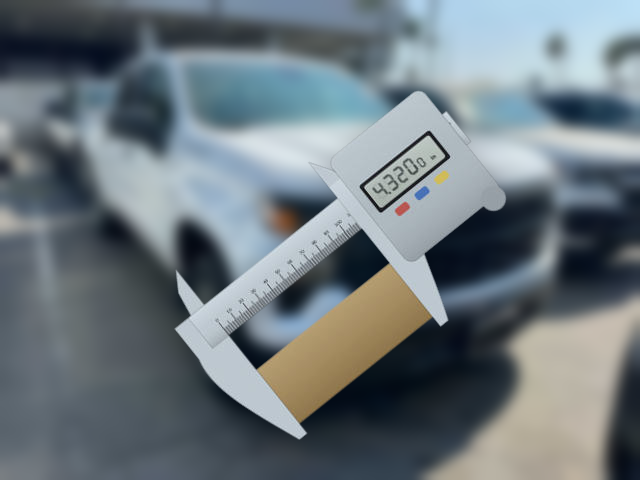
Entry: in 4.3200
